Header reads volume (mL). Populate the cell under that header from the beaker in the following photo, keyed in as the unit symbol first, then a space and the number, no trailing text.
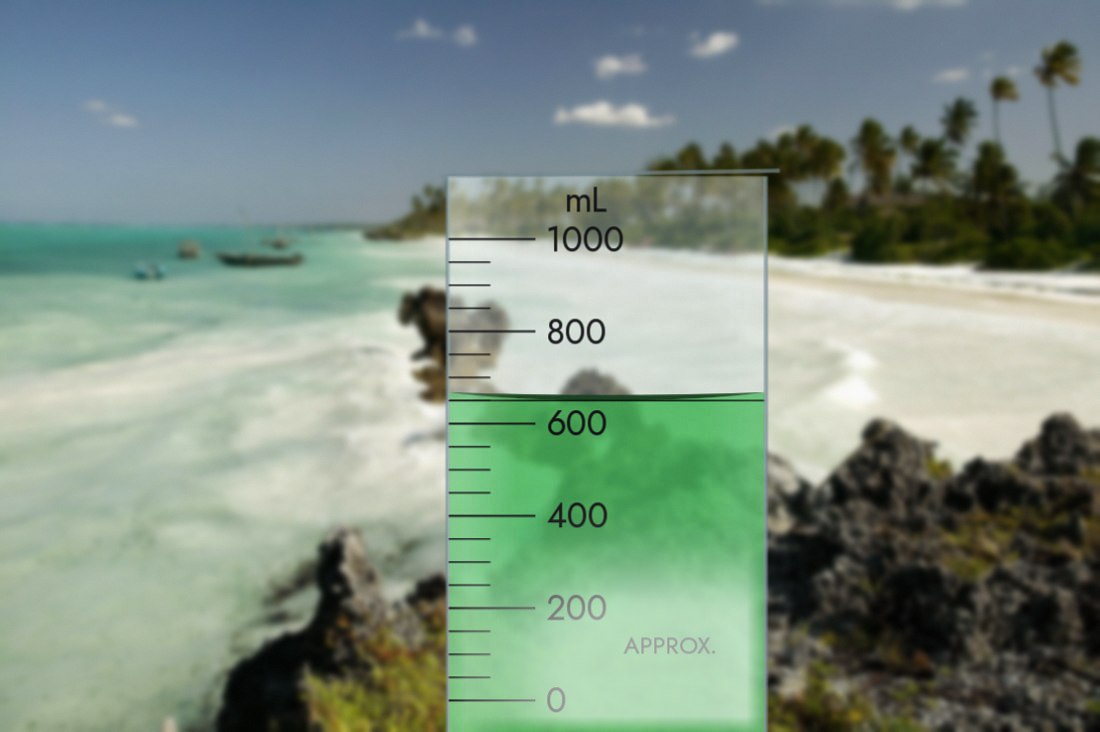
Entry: mL 650
